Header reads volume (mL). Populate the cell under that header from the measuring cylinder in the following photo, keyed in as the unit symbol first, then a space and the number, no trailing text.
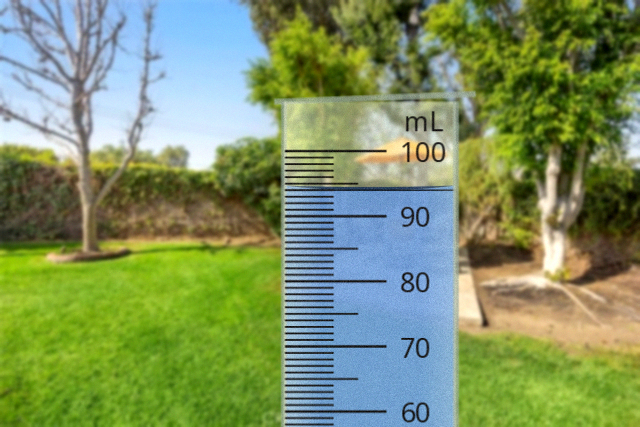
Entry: mL 94
